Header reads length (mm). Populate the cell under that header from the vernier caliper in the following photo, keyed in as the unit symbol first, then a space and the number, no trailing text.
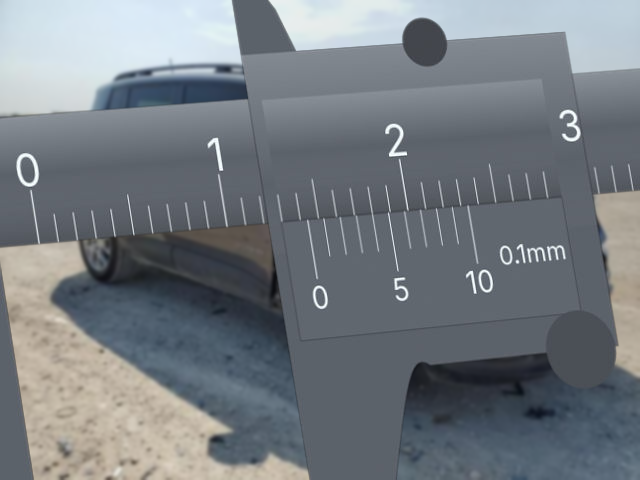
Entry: mm 14.4
